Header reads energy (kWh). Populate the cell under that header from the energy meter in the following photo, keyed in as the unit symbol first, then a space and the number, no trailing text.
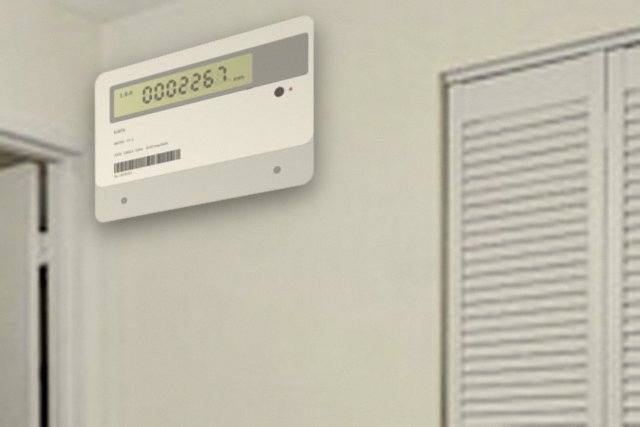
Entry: kWh 2267
